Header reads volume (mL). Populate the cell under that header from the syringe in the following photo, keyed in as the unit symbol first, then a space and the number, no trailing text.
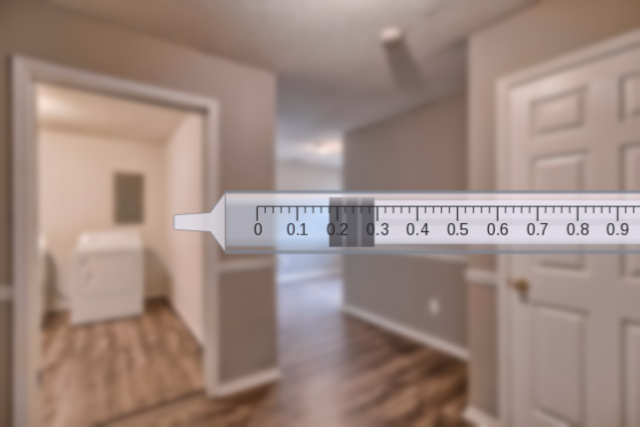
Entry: mL 0.18
